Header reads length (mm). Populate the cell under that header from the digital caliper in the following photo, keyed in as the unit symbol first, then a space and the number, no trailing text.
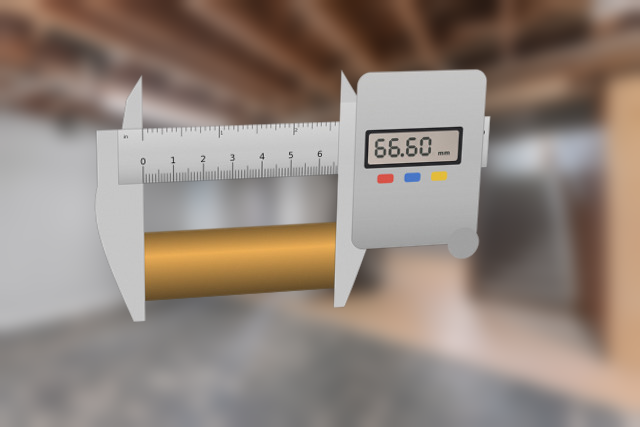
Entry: mm 66.60
